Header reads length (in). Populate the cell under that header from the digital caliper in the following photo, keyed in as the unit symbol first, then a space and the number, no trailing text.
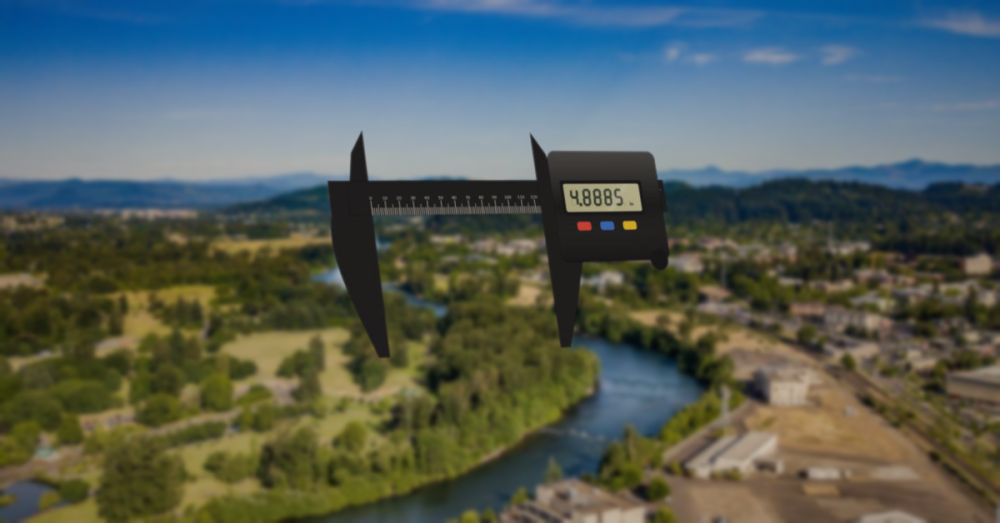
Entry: in 4.8885
